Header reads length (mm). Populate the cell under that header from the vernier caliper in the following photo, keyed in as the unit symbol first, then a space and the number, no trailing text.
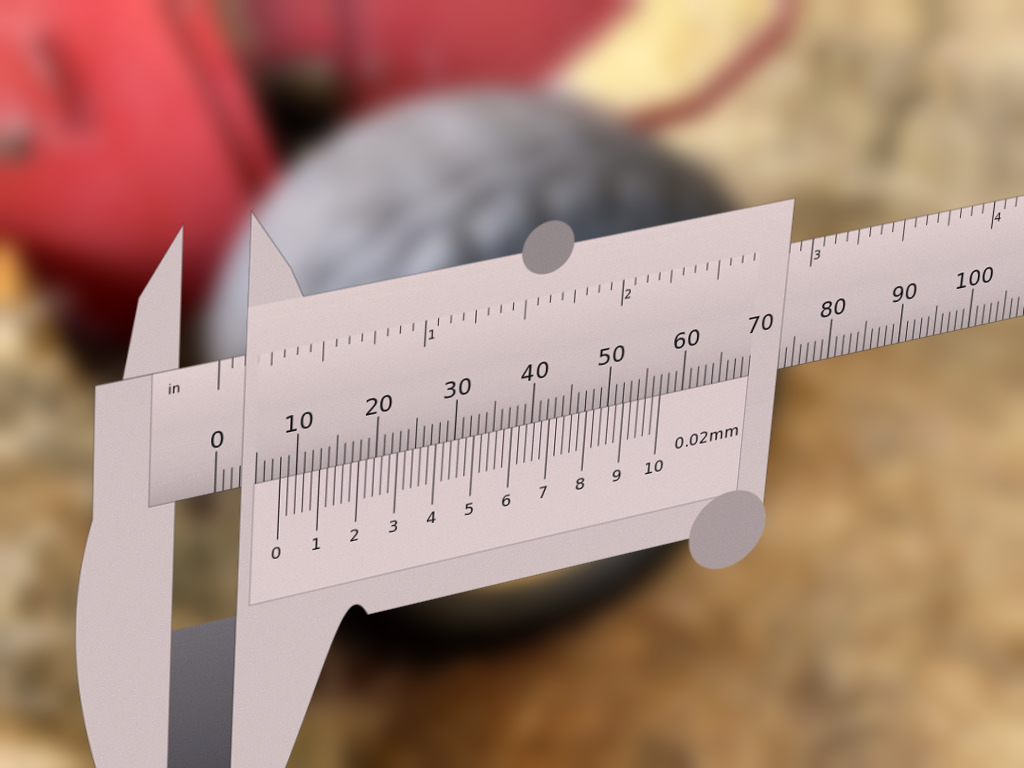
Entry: mm 8.0
